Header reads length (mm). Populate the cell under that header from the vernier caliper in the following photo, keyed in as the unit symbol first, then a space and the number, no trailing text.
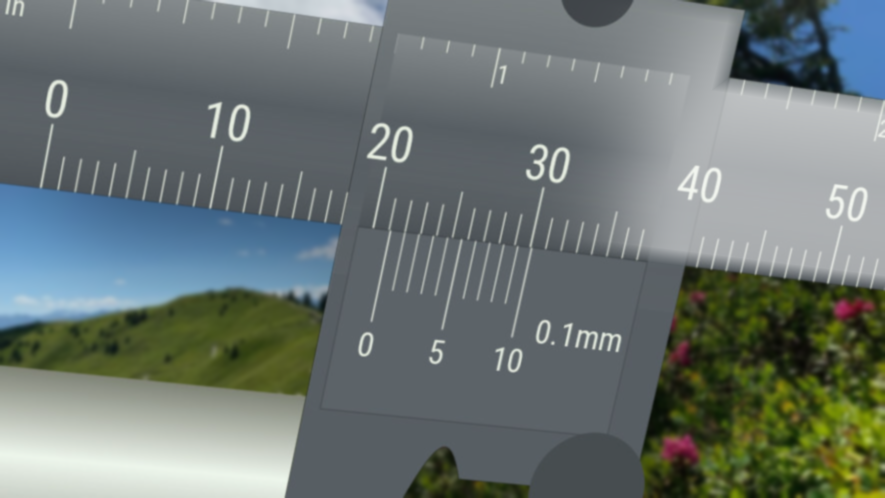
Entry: mm 21.1
